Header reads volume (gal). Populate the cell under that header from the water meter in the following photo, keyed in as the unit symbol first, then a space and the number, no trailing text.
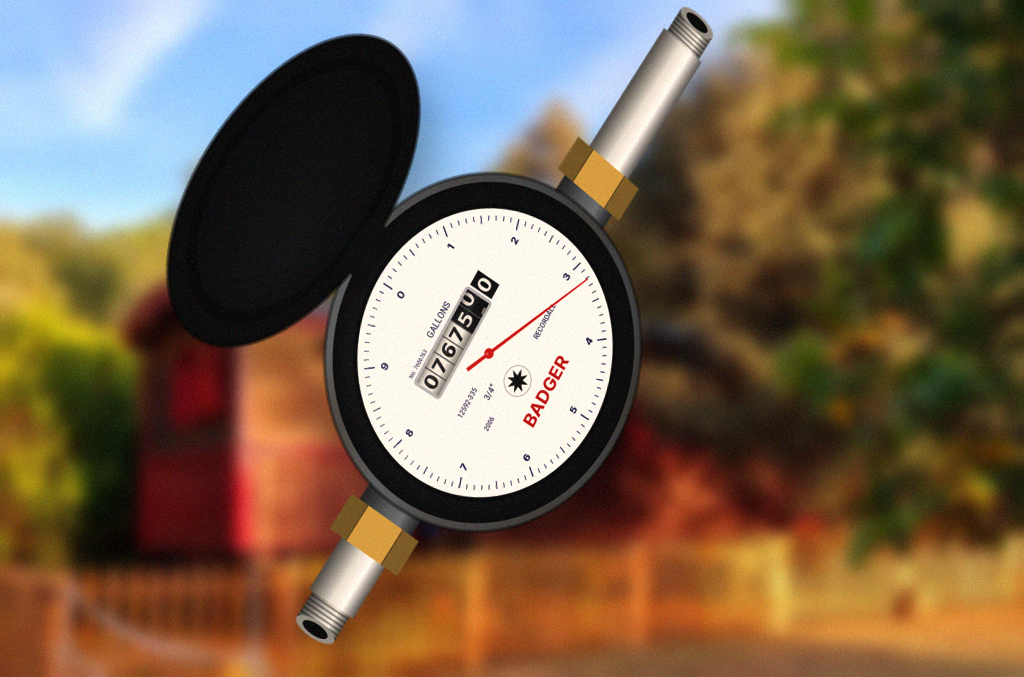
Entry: gal 767503.2
